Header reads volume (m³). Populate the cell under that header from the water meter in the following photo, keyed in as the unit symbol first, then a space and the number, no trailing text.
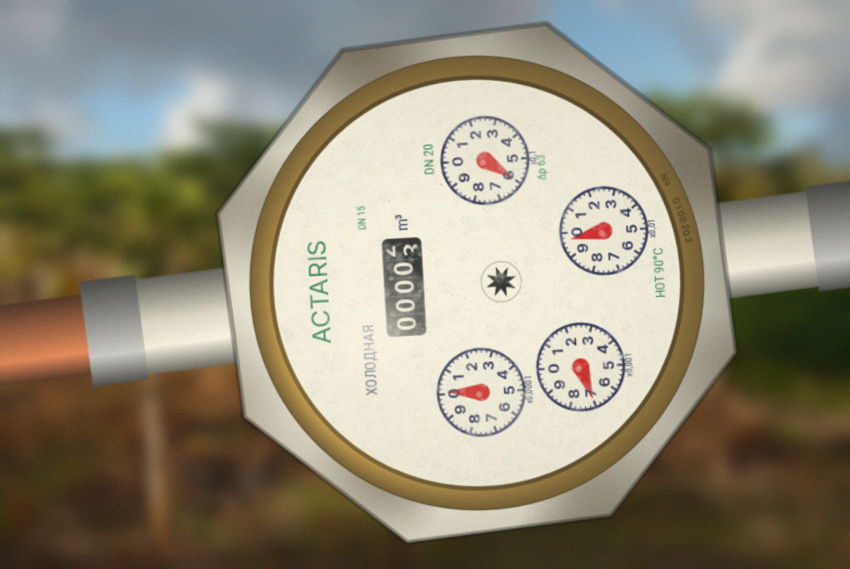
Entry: m³ 2.5970
